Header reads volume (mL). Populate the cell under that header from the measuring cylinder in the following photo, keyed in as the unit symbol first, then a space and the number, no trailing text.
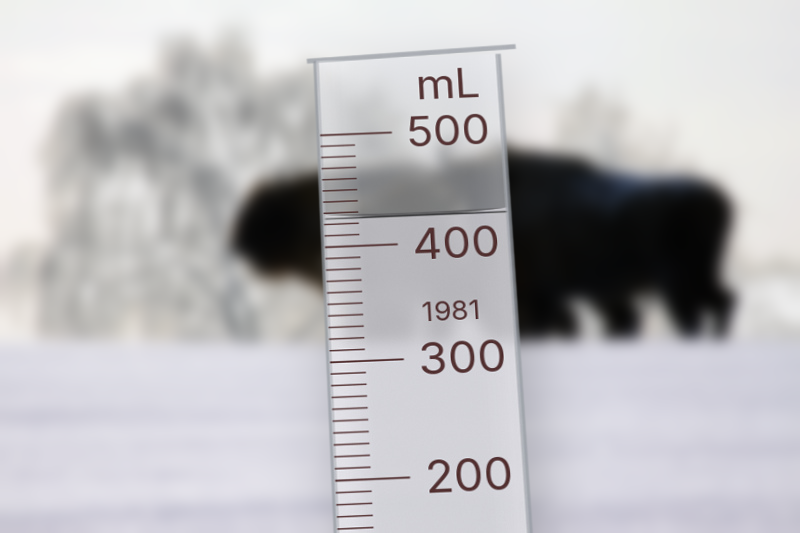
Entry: mL 425
